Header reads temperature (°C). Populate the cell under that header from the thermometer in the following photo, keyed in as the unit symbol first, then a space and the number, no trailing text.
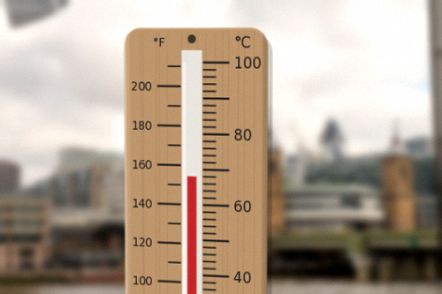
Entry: °C 68
